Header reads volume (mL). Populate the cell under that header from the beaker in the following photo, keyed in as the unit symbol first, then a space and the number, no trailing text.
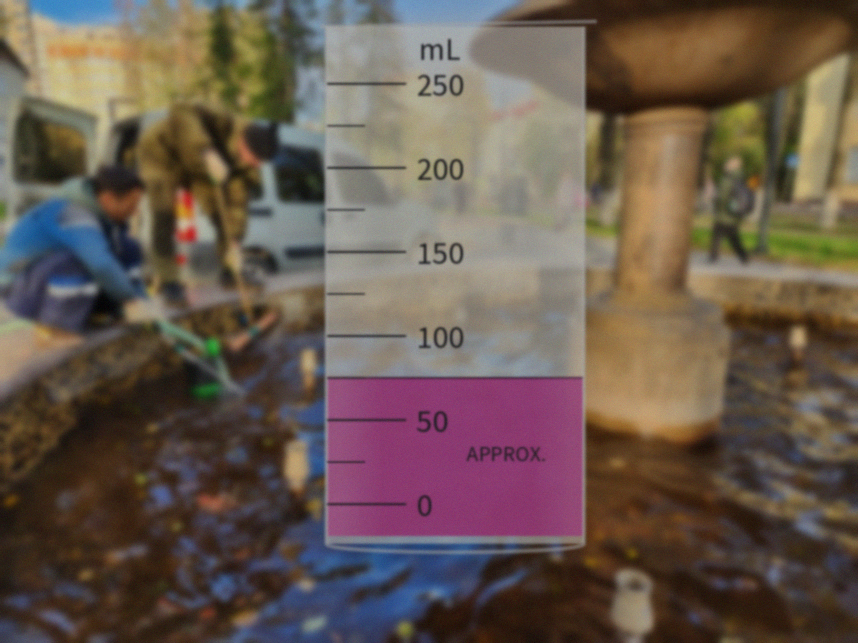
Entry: mL 75
